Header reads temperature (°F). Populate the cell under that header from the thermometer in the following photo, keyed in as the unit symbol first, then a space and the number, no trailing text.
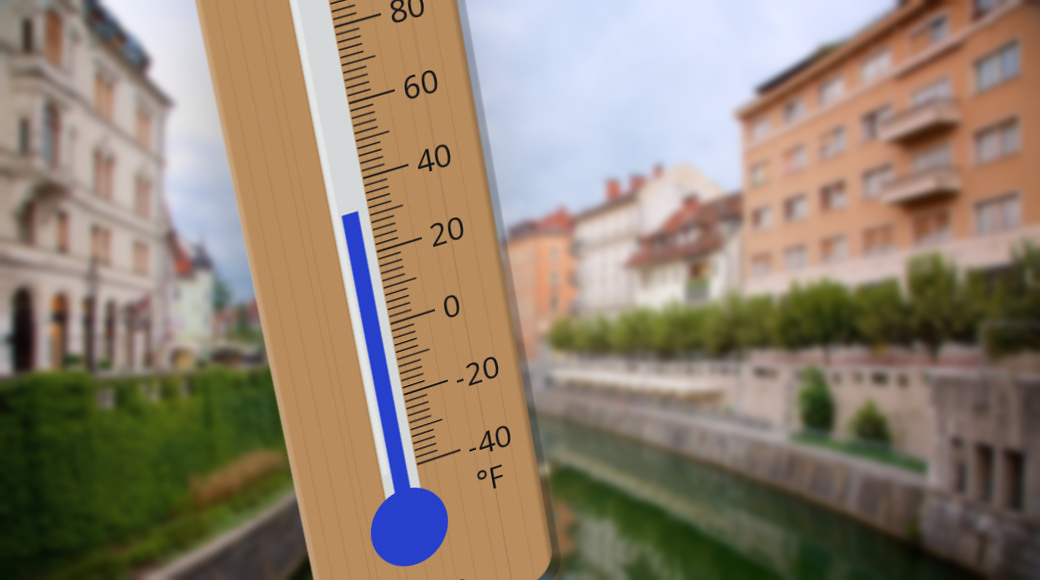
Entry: °F 32
